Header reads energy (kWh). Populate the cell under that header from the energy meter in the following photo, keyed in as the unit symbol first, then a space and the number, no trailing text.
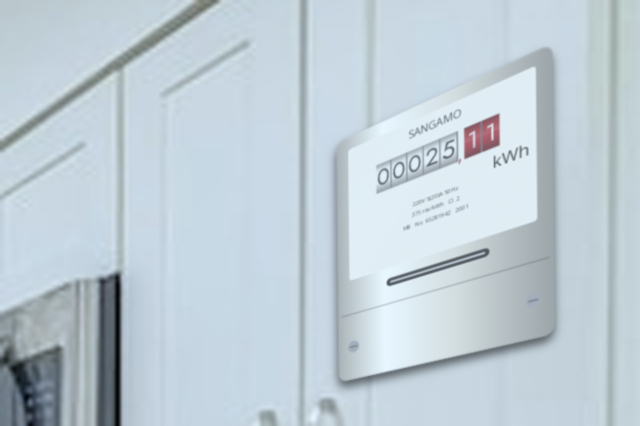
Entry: kWh 25.11
